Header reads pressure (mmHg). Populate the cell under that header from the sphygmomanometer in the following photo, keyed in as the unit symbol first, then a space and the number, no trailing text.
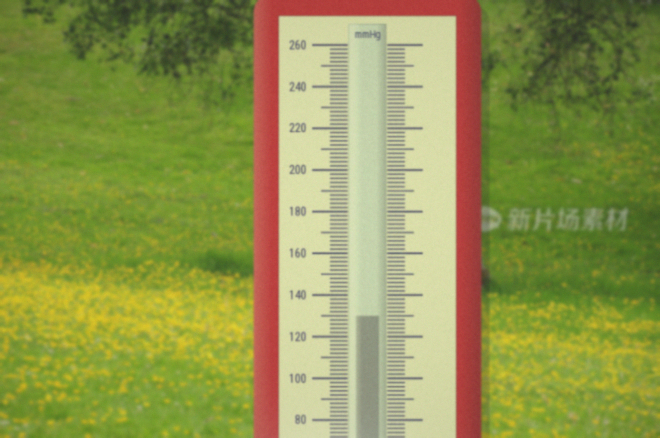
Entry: mmHg 130
